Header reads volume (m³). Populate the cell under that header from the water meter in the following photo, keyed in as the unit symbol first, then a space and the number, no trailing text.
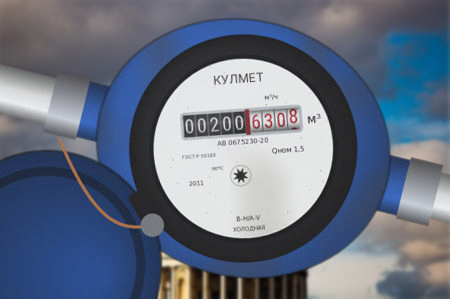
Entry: m³ 200.6308
